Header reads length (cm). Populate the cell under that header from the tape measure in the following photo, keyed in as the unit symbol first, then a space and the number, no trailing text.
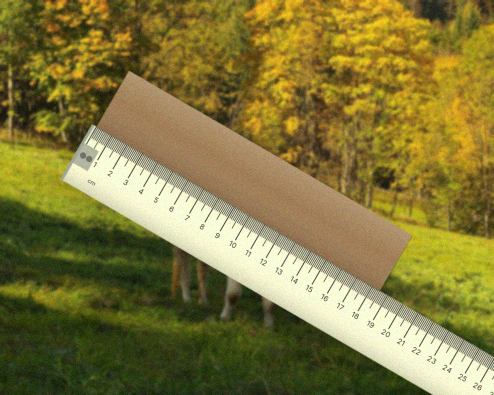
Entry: cm 18.5
